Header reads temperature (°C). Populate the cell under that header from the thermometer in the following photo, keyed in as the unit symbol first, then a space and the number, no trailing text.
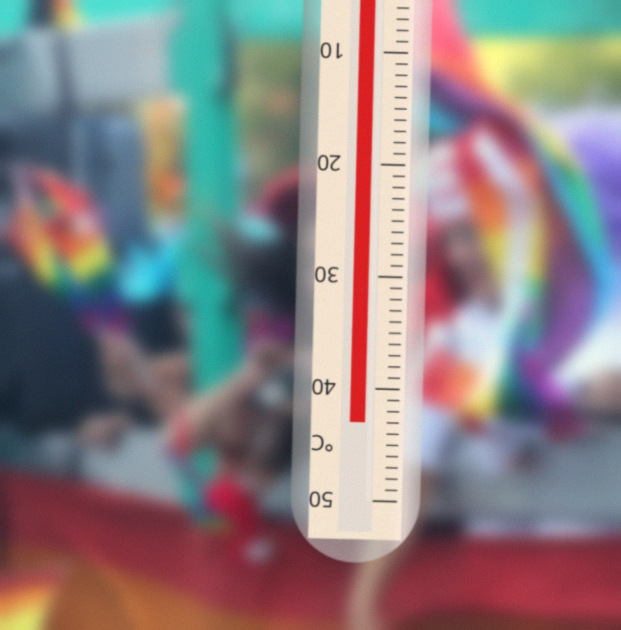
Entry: °C 43
